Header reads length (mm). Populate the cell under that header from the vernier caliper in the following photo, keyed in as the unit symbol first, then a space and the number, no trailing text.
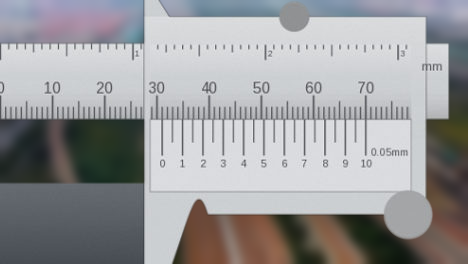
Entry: mm 31.0
